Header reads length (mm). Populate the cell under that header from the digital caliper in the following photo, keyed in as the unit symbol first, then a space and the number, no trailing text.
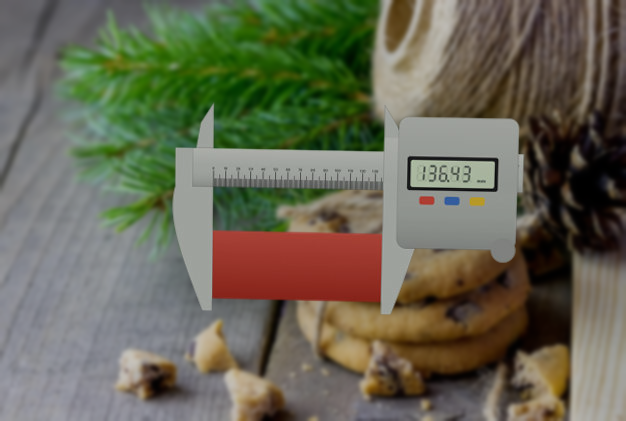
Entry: mm 136.43
